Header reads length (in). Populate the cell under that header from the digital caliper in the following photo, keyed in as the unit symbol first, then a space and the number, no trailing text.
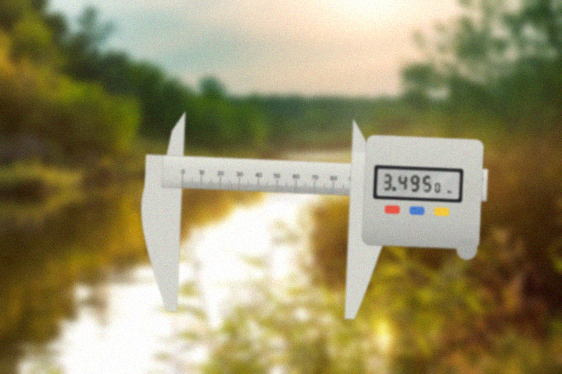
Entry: in 3.4950
